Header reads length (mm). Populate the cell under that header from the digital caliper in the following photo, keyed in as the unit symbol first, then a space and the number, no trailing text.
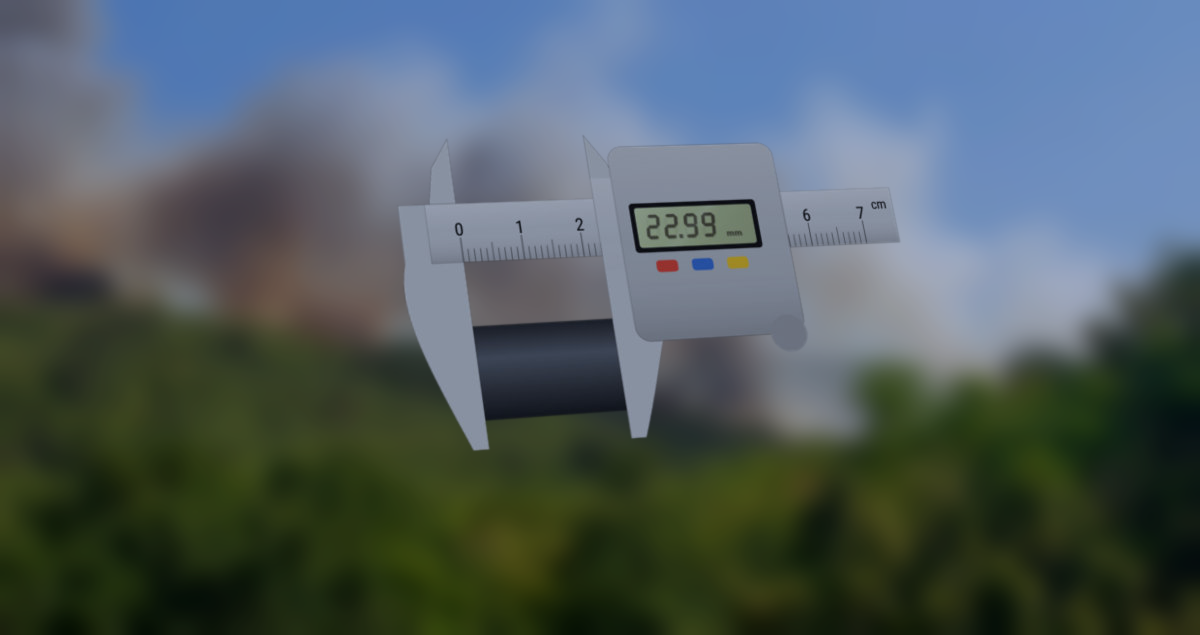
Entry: mm 22.99
